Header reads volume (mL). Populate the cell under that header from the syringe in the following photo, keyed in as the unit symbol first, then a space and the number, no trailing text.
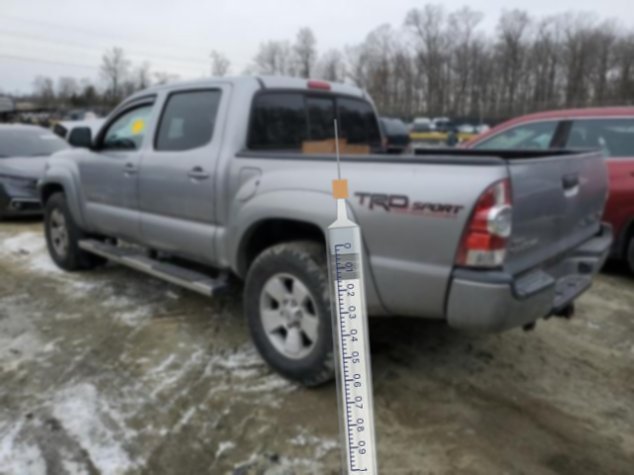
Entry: mL 0.04
